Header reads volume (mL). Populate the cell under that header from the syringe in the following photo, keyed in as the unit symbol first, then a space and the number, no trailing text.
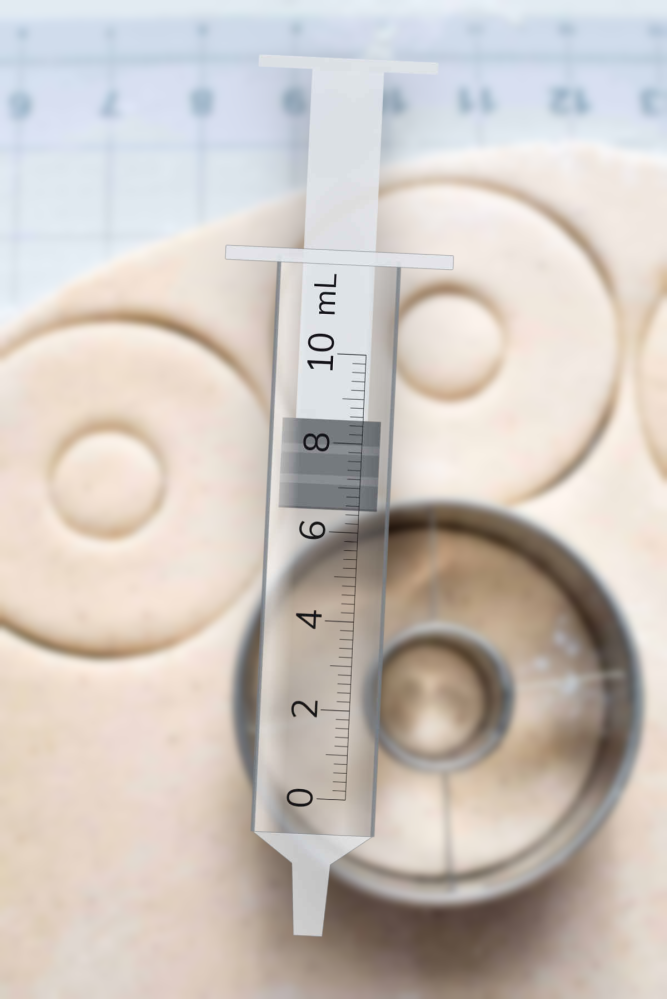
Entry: mL 6.5
